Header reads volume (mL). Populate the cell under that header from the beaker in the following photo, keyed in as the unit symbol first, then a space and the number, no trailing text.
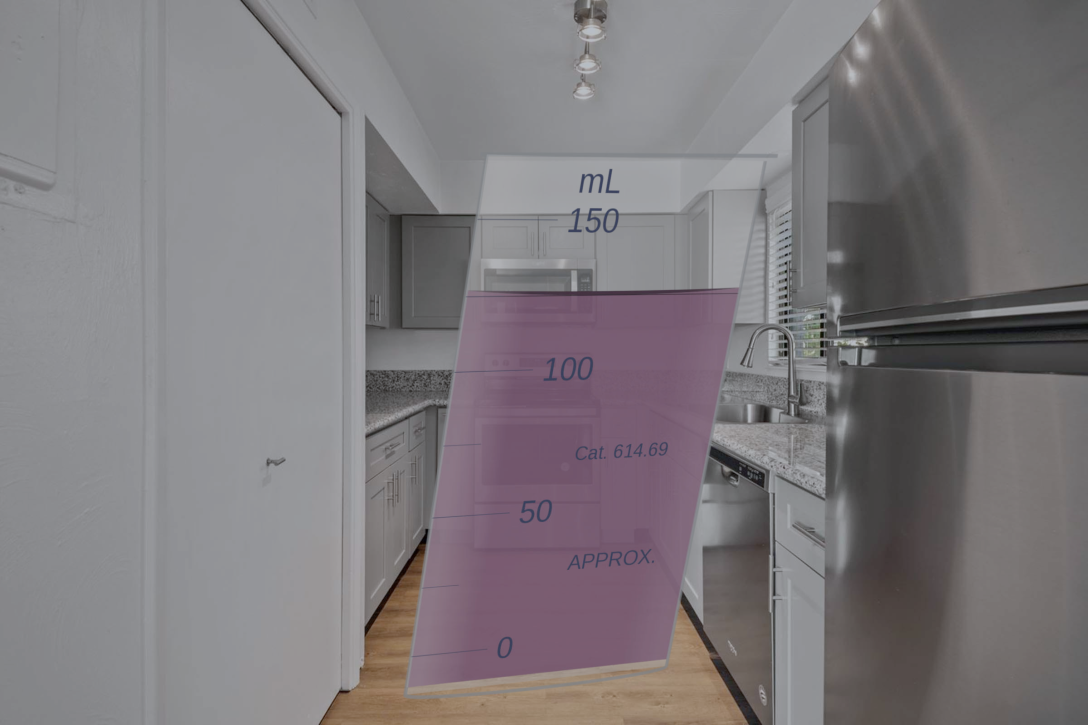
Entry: mL 125
